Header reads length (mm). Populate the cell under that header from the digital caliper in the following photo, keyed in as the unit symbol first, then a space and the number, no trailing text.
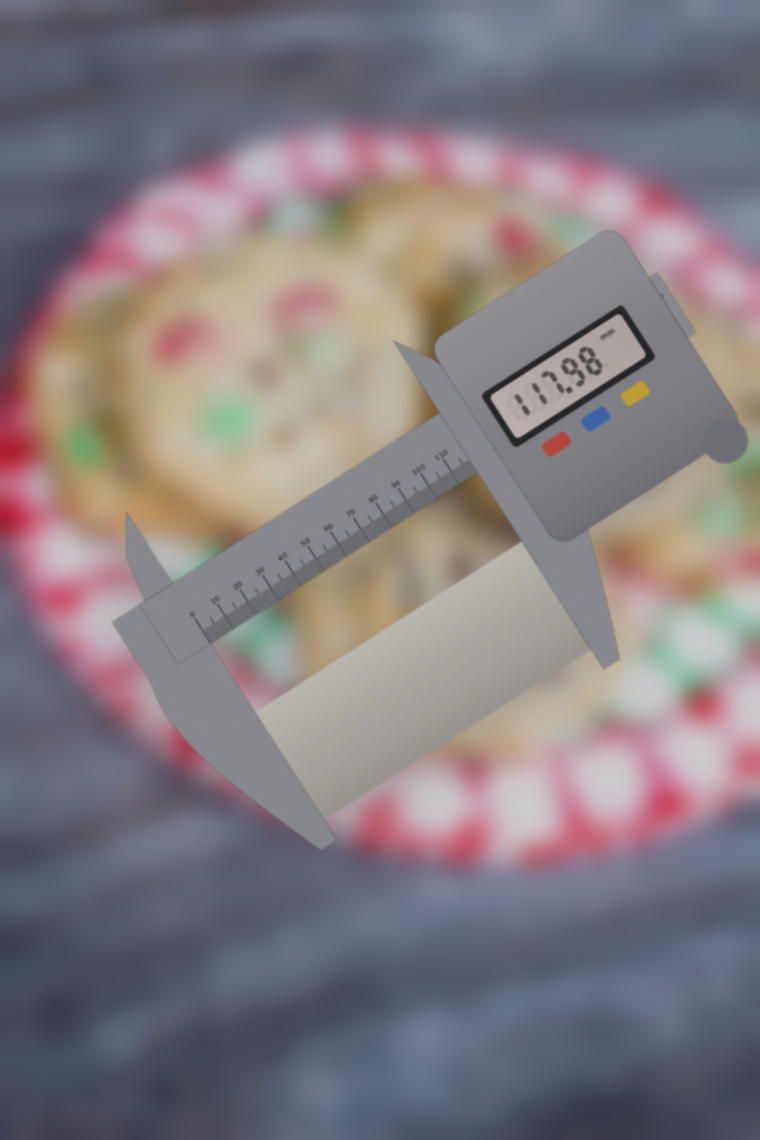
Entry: mm 117.98
